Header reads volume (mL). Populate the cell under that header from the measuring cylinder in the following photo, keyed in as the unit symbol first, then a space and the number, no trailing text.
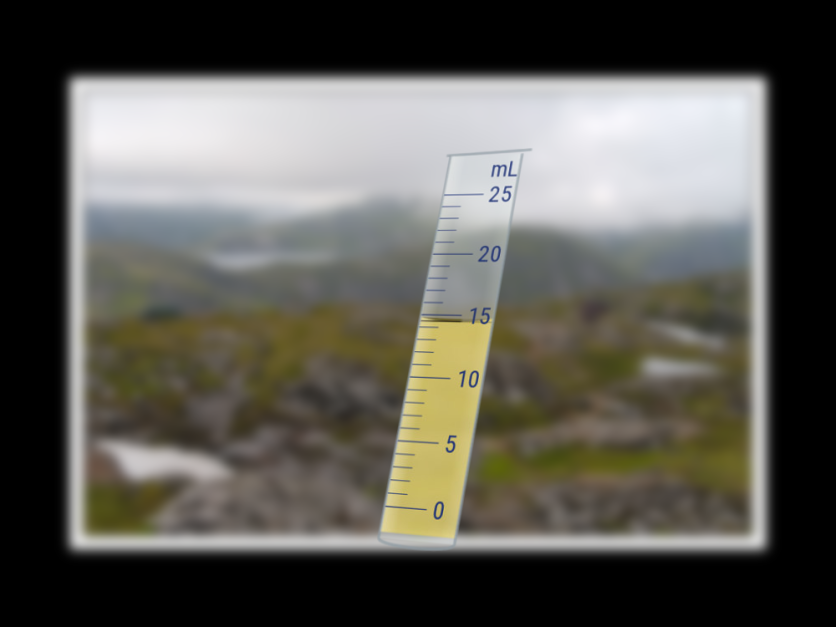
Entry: mL 14.5
